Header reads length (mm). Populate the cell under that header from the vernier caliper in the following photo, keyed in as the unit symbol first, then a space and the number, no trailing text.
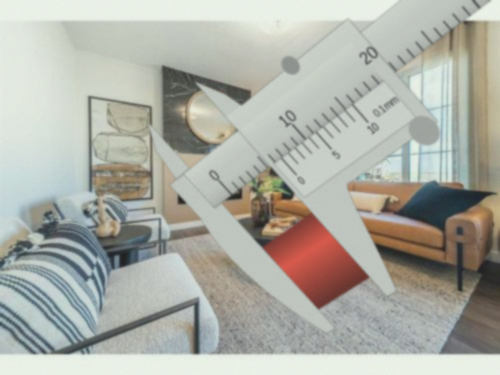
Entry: mm 6.8
